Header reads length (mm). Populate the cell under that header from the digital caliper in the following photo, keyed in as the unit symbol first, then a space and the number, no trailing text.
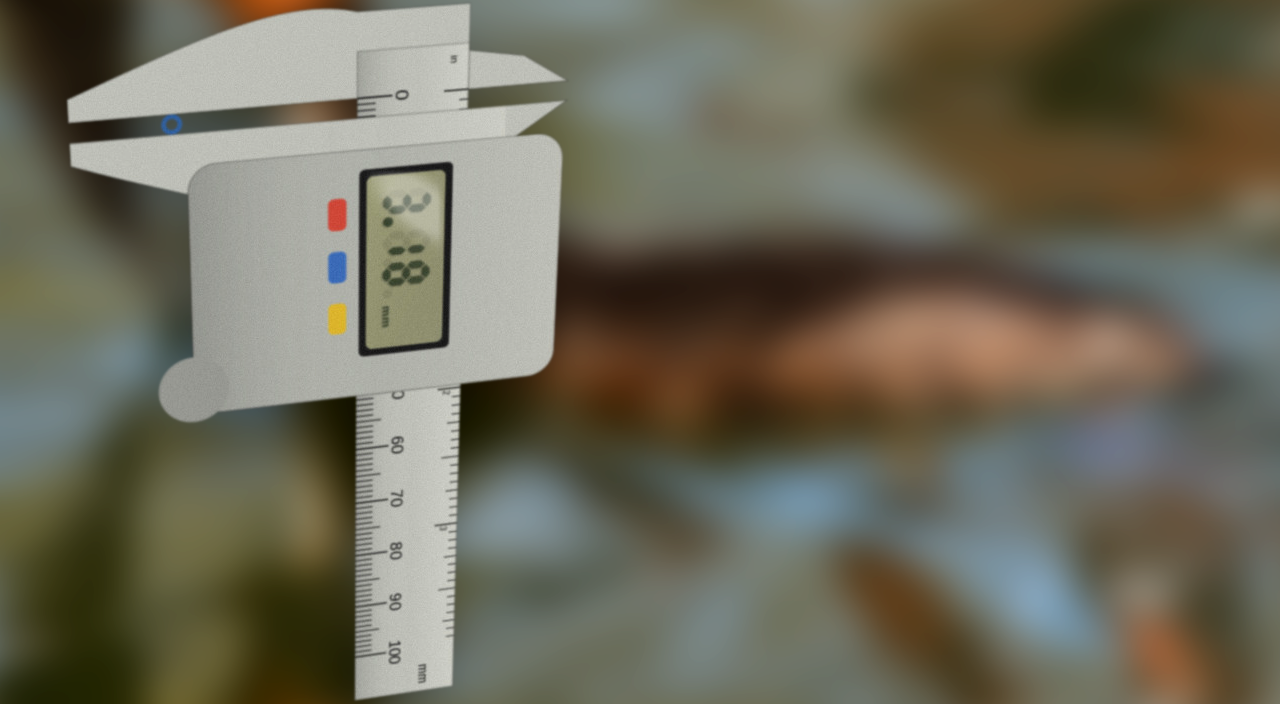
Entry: mm 3.18
